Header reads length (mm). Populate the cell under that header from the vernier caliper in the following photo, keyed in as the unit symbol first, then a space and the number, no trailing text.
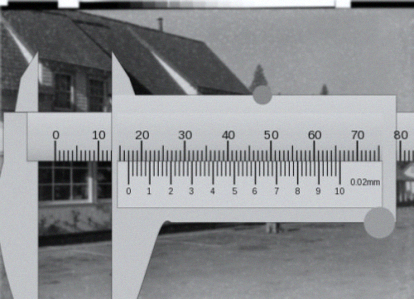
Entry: mm 17.0
